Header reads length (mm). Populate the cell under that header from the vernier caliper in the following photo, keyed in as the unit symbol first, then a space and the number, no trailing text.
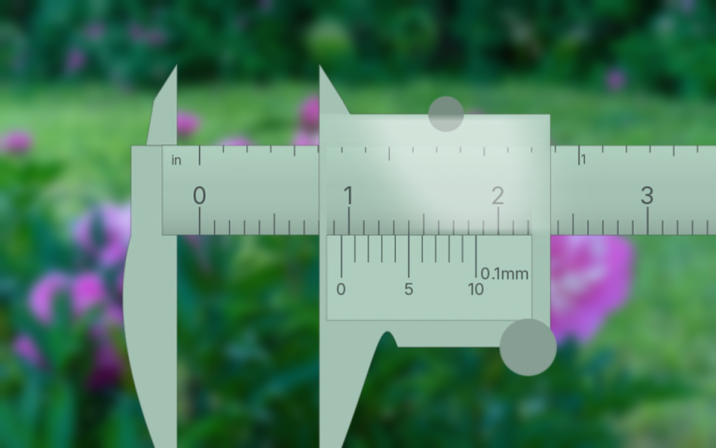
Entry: mm 9.5
